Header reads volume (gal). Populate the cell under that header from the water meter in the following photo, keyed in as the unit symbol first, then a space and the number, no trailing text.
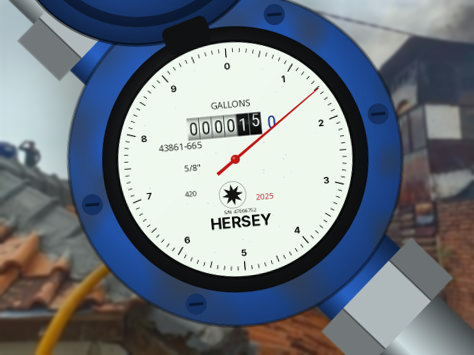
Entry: gal 151.5
